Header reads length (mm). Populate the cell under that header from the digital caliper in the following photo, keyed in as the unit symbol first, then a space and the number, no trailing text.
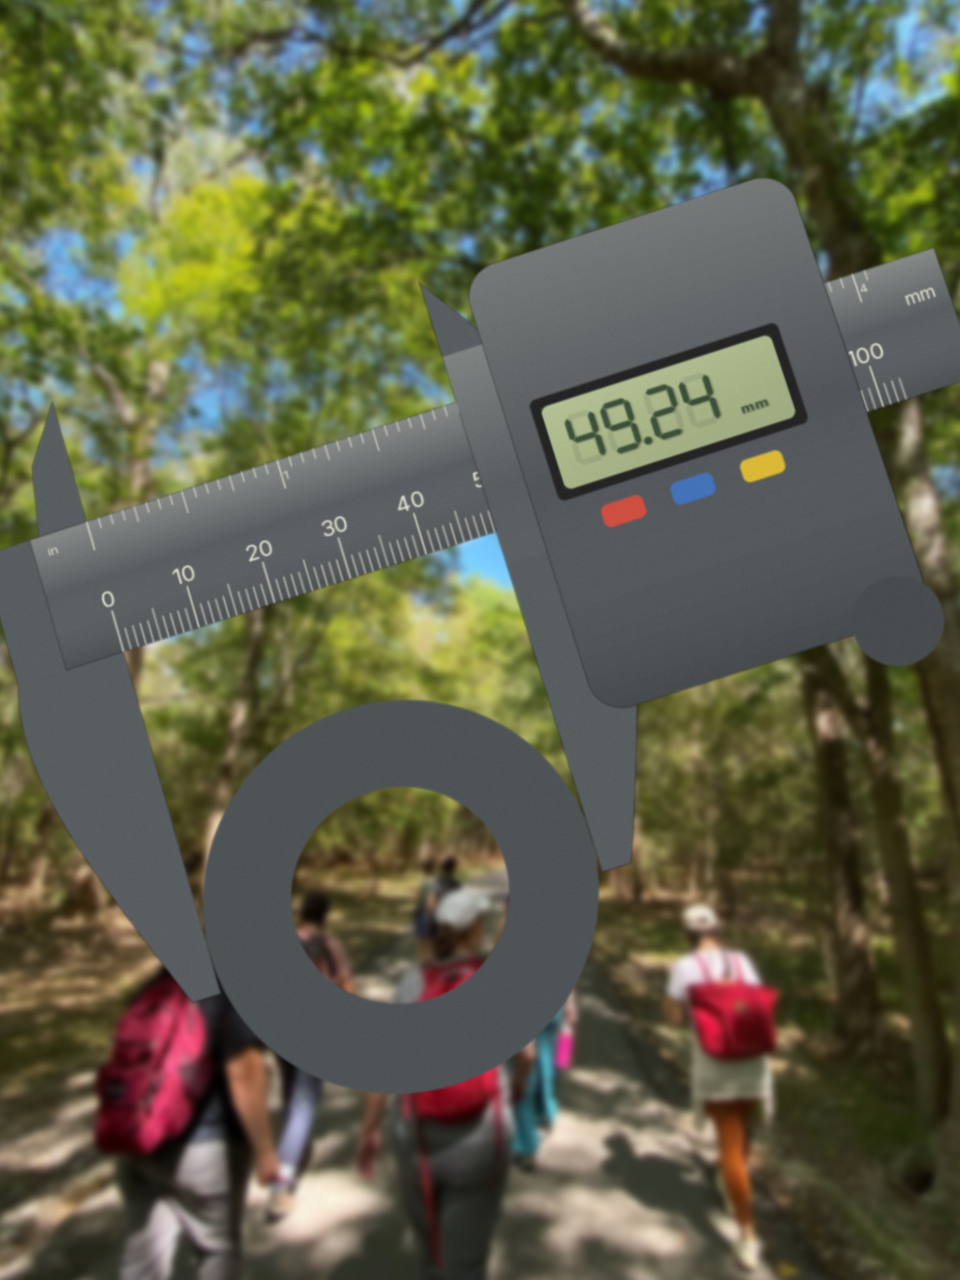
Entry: mm 49.24
